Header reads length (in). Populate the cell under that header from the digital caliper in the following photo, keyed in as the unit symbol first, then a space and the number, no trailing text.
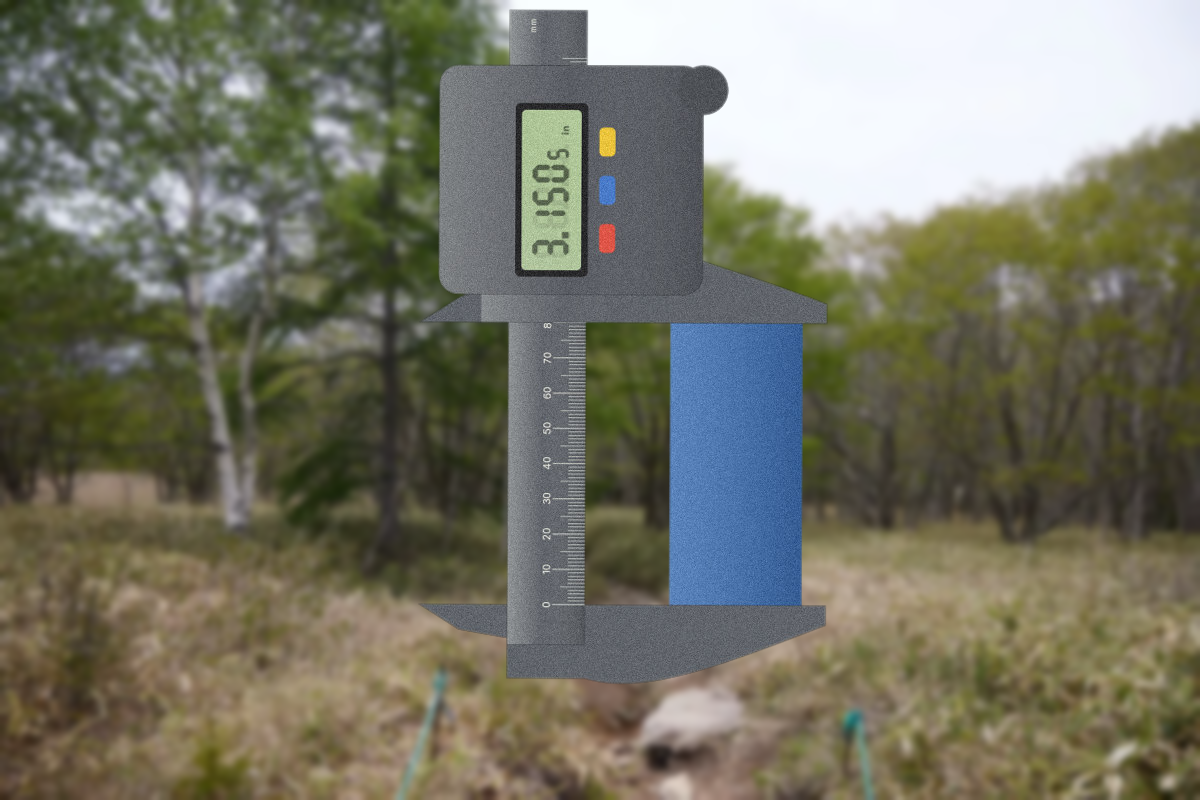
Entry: in 3.1505
